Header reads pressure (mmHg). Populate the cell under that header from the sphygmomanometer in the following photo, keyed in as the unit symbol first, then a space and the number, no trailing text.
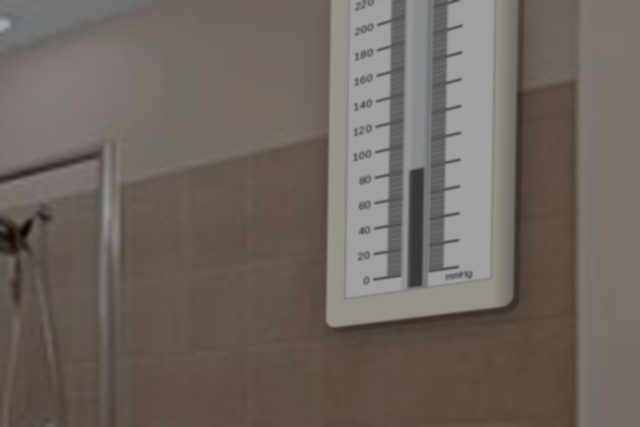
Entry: mmHg 80
